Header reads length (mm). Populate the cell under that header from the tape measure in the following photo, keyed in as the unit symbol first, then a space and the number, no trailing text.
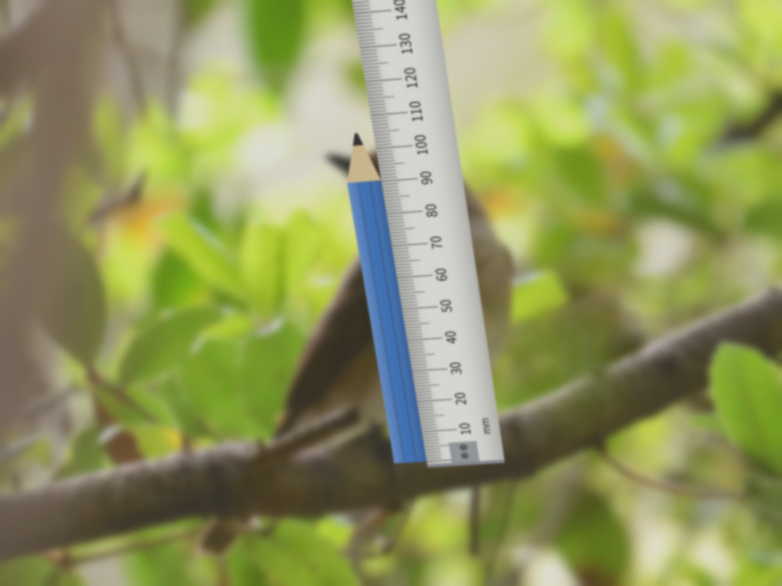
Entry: mm 105
